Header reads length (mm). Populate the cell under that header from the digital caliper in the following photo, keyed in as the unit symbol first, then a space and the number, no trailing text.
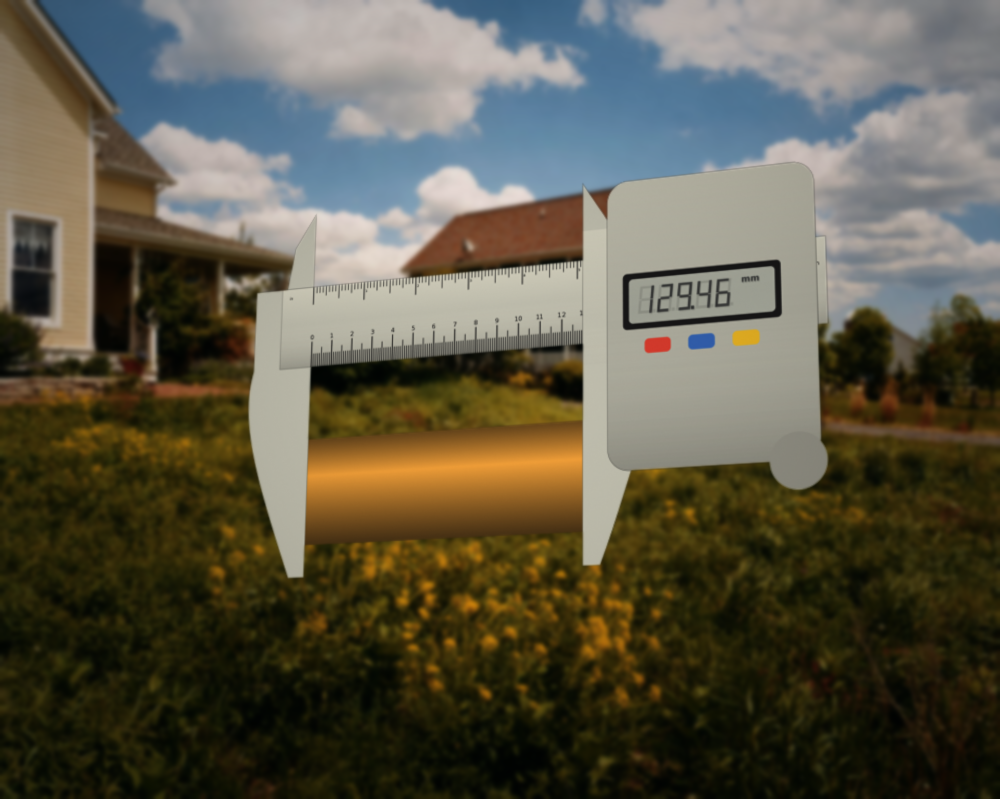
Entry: mm 129.46
